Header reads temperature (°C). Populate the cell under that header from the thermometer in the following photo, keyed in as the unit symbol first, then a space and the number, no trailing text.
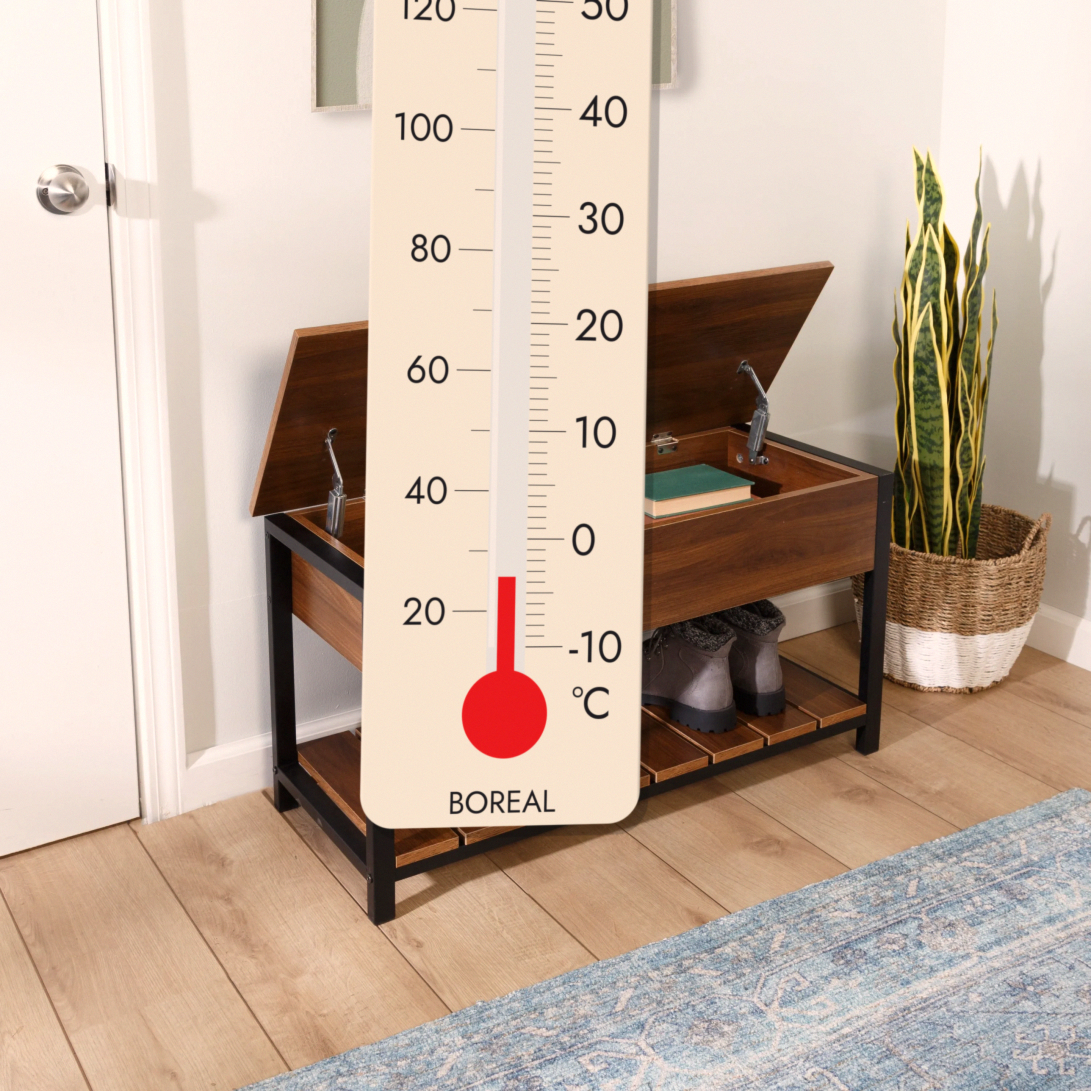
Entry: °C -3.5
